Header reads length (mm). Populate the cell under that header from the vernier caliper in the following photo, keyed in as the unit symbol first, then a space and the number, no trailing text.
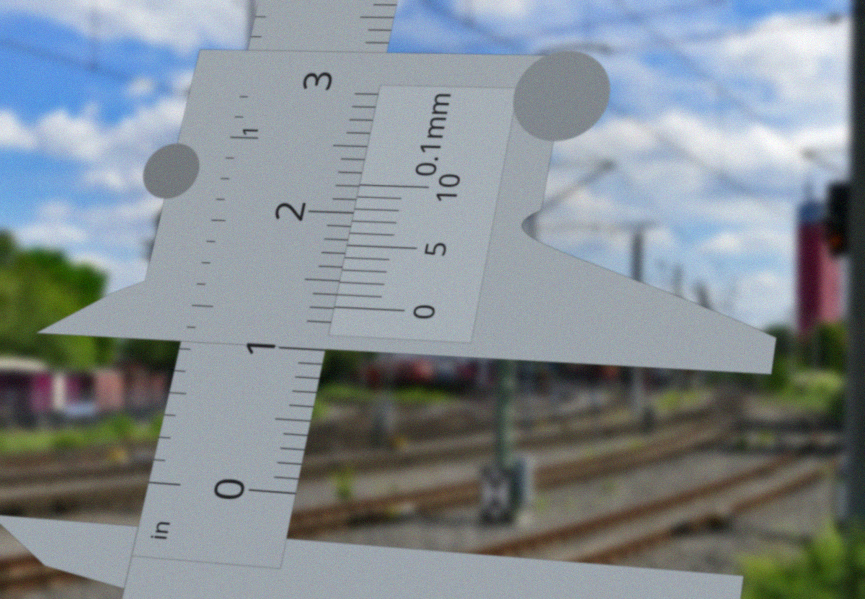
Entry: mm 13.1
